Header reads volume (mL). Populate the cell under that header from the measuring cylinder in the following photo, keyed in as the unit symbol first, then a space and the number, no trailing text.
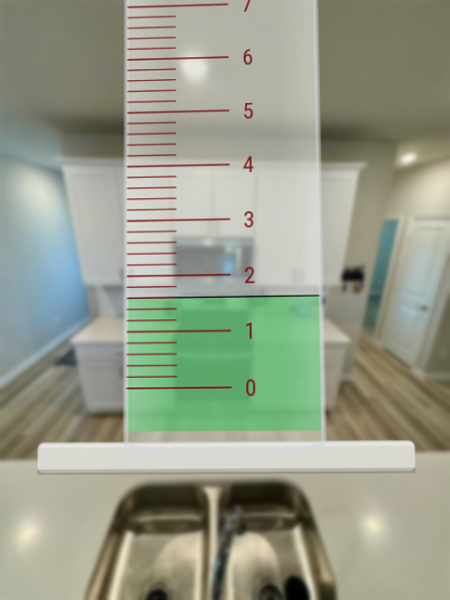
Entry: mL 1.6
